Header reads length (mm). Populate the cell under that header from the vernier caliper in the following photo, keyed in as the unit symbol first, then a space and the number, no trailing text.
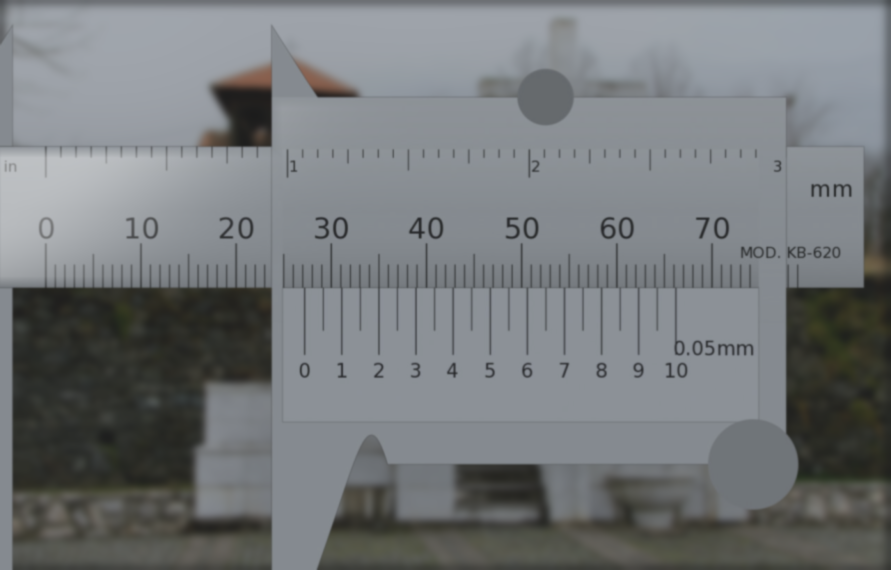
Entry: mm 27.2
